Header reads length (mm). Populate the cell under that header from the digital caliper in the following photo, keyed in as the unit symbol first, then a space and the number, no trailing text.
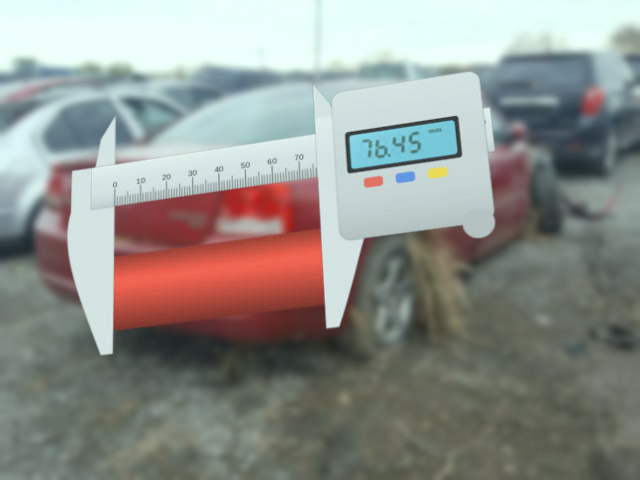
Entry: mm 76.45
